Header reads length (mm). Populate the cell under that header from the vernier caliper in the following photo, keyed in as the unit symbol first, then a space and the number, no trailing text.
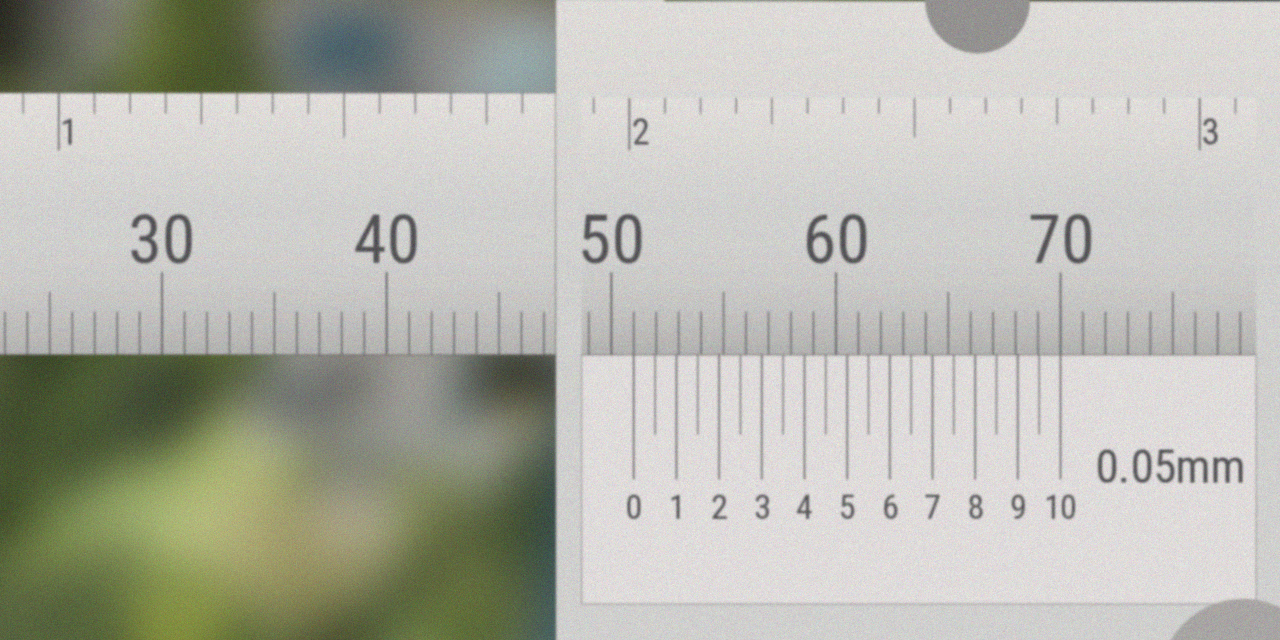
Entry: mm 51.0
